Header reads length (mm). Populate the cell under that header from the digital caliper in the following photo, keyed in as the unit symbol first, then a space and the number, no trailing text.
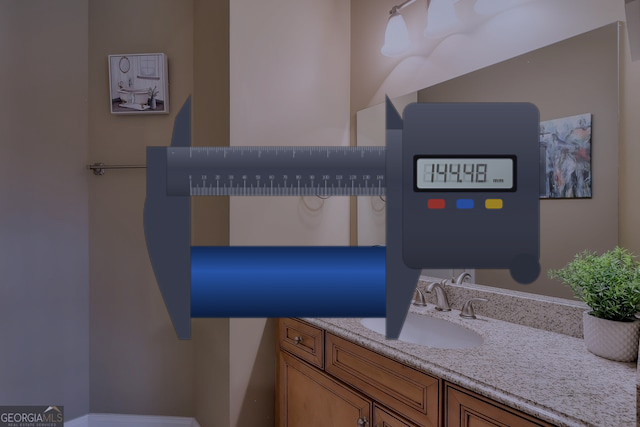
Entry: mm 144.48
